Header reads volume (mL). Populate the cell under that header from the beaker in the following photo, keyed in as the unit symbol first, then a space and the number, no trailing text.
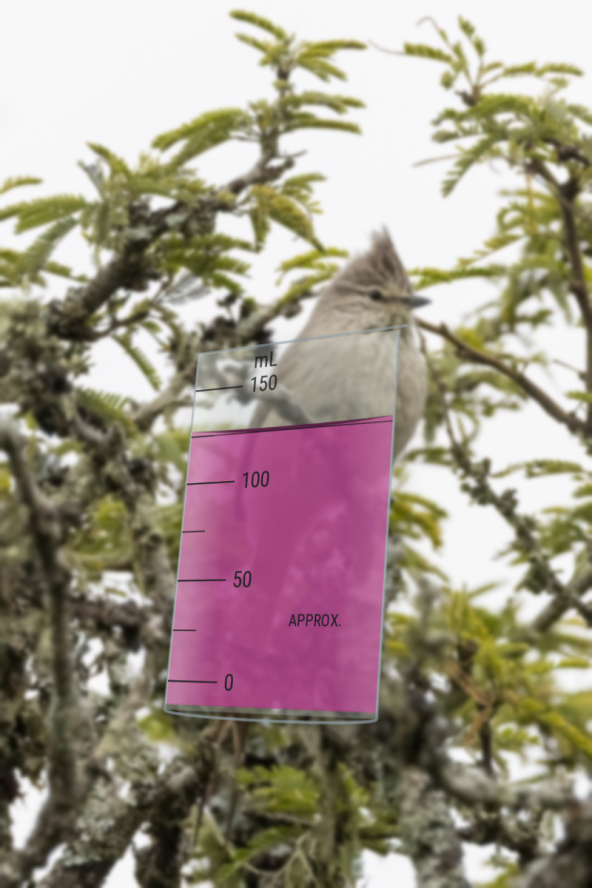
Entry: mL 125
